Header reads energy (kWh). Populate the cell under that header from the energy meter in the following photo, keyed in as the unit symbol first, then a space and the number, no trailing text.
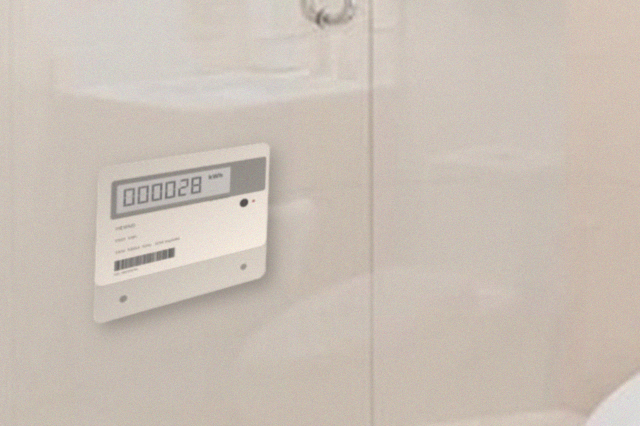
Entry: kWh 28
